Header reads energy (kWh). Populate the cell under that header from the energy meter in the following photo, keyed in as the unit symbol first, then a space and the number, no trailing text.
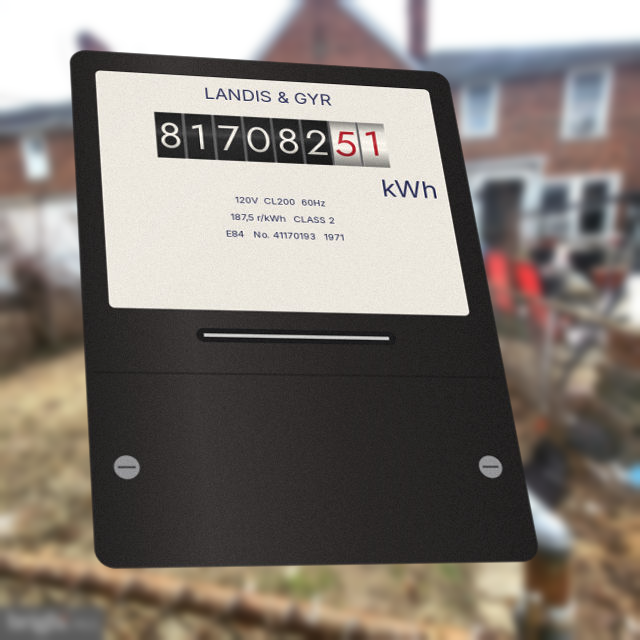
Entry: kWh 817082.51
